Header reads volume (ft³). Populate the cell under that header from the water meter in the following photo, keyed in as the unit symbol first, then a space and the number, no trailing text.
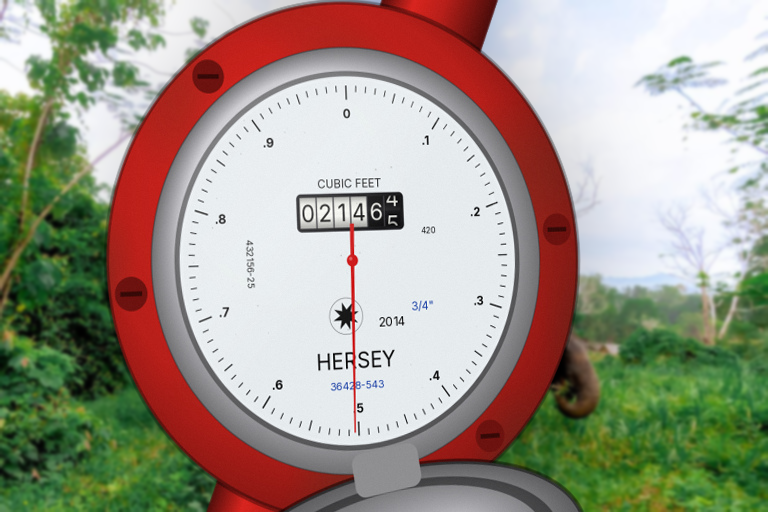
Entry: ft³ 21464.50
